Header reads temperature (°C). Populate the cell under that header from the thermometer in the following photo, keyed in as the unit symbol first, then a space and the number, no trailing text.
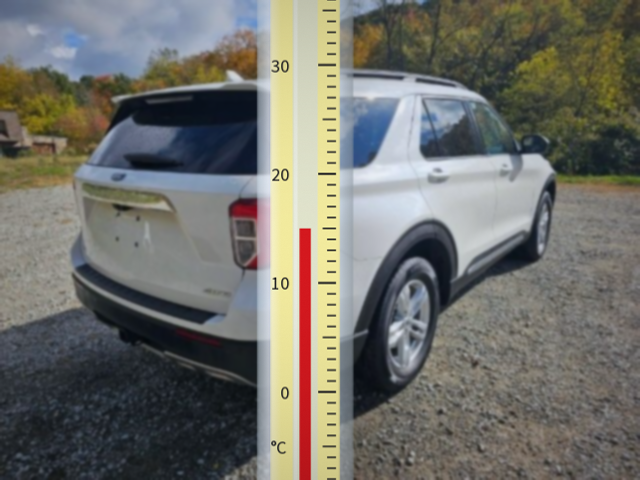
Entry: °C 15
